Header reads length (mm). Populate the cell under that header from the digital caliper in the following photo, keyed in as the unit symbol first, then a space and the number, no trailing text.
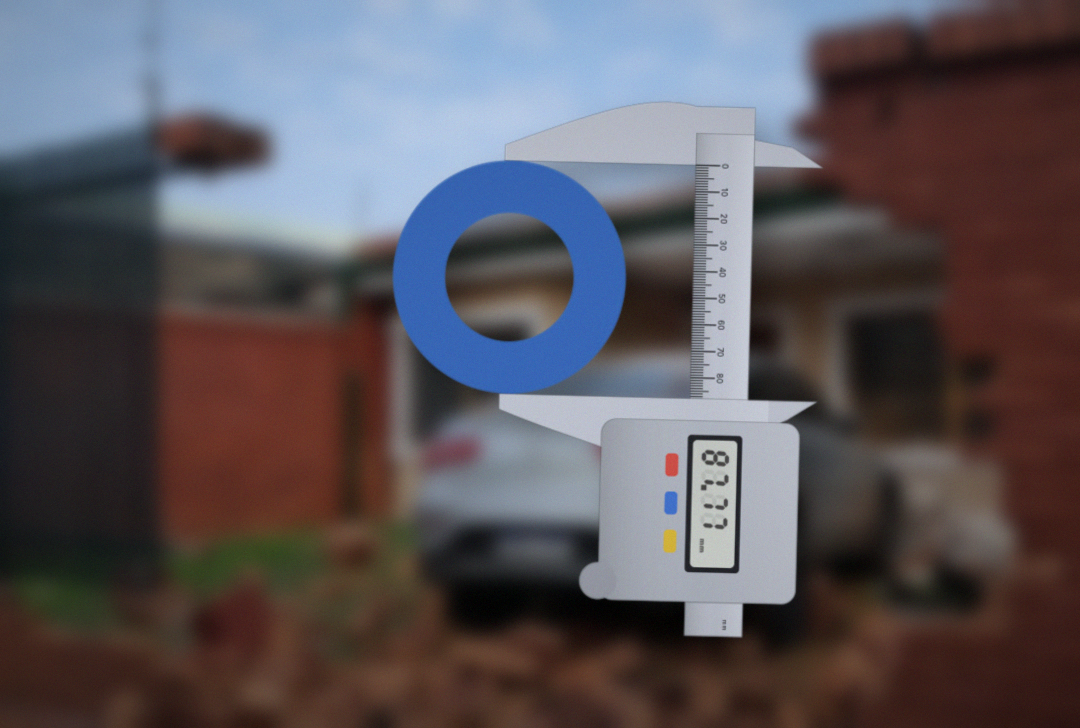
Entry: mm 87.77
